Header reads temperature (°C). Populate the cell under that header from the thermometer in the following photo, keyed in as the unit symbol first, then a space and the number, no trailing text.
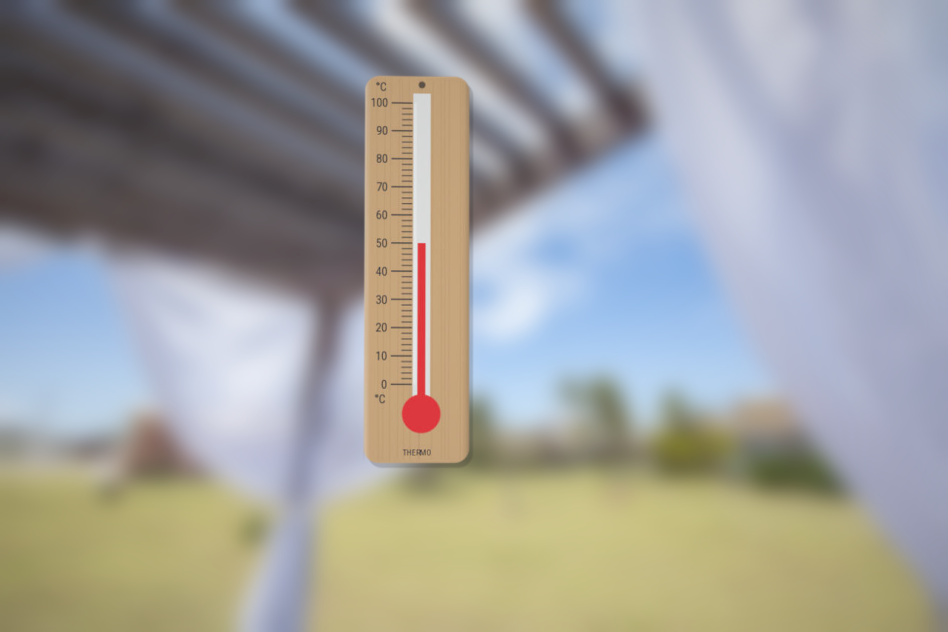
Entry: °C 50
